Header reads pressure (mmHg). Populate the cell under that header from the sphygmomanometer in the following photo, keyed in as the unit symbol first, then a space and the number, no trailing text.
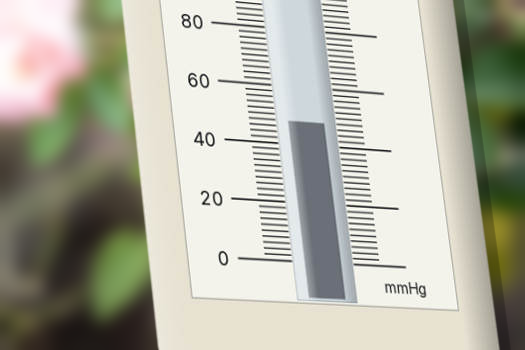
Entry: mmHg 48
